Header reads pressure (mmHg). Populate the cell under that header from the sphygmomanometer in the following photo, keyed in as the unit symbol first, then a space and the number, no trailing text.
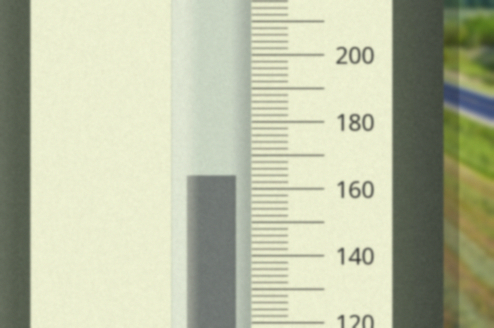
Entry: mmHg 164
